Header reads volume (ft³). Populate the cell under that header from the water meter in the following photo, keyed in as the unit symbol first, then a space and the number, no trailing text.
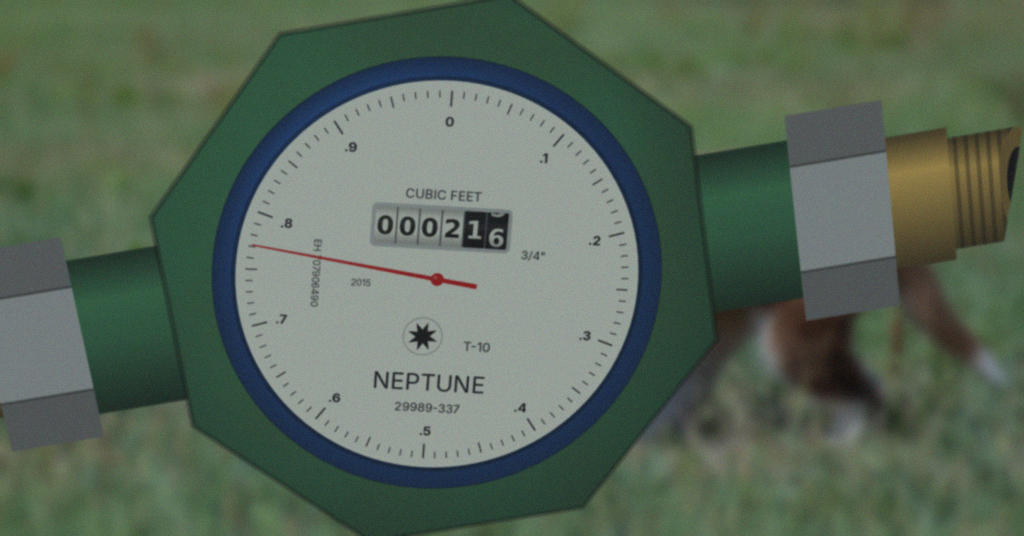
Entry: ft³ 215.77
